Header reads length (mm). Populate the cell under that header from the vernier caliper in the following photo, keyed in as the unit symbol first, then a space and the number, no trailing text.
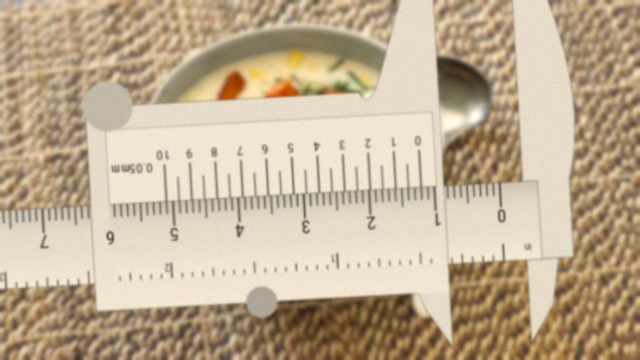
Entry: mm 12.0
